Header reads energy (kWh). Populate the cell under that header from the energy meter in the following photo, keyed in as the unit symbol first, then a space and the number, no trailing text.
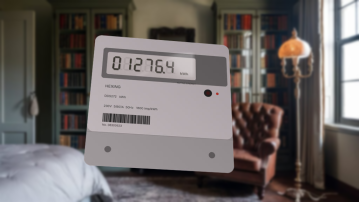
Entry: kWh 1276.4
